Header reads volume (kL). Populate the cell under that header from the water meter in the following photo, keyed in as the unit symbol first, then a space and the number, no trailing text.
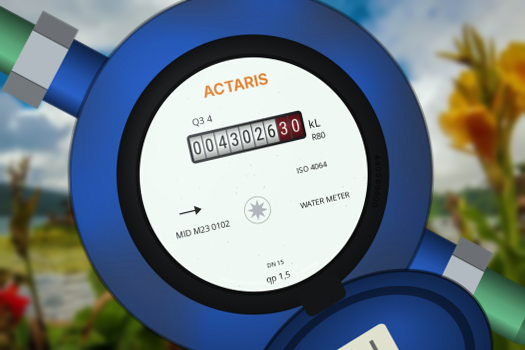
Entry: kL 43026.30
